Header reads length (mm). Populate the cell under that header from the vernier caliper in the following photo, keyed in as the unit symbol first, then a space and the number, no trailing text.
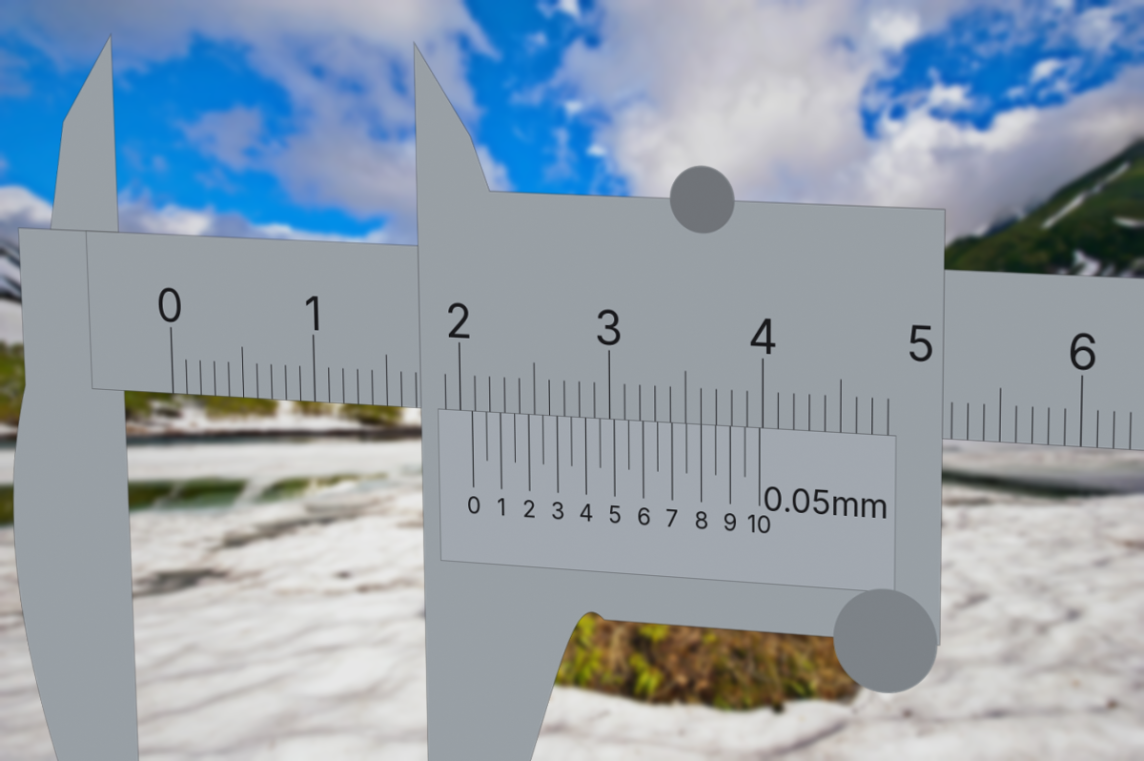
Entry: mm 20.8
